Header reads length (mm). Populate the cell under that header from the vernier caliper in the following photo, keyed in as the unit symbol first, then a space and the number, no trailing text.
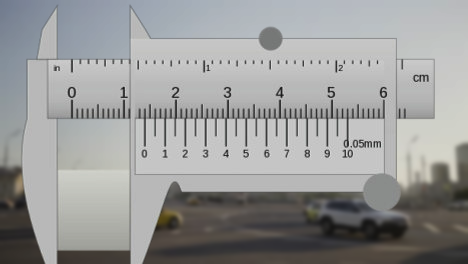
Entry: mm 14.0
